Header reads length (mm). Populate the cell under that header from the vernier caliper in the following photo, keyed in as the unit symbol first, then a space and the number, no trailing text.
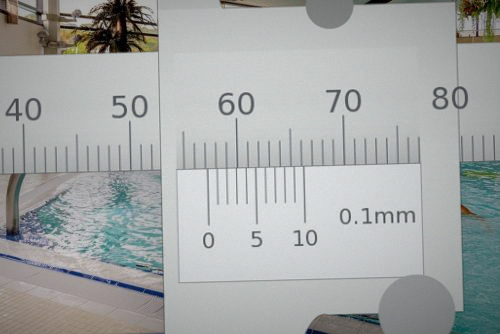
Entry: mm 57.2
